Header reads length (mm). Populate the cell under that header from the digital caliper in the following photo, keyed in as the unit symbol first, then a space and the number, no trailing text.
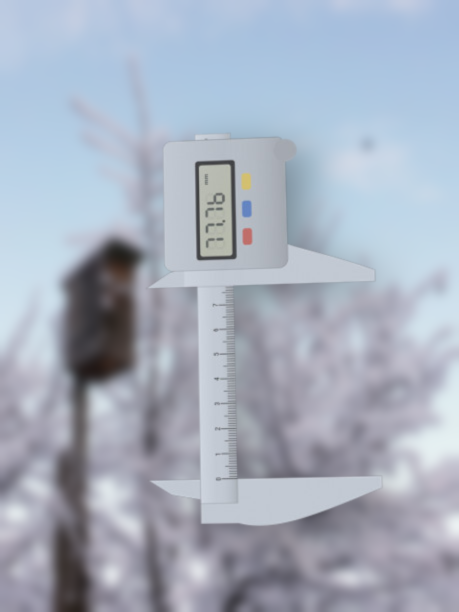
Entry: mm 77.76
